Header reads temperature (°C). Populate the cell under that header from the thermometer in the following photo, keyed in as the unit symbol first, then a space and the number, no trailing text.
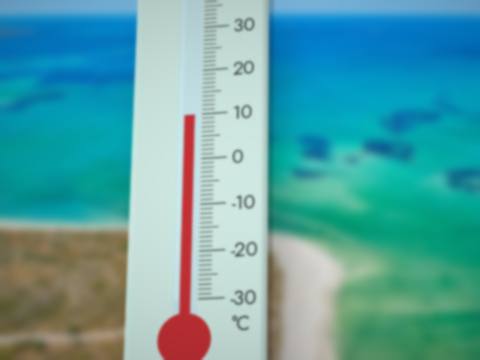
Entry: °C 10
